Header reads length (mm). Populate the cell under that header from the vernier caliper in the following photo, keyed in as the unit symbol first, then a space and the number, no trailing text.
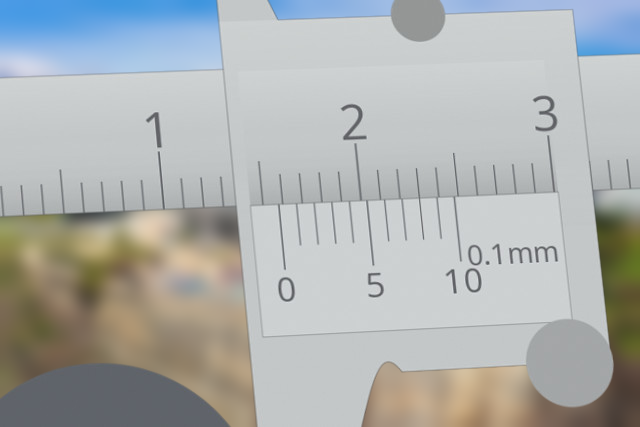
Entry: mm 15.8
